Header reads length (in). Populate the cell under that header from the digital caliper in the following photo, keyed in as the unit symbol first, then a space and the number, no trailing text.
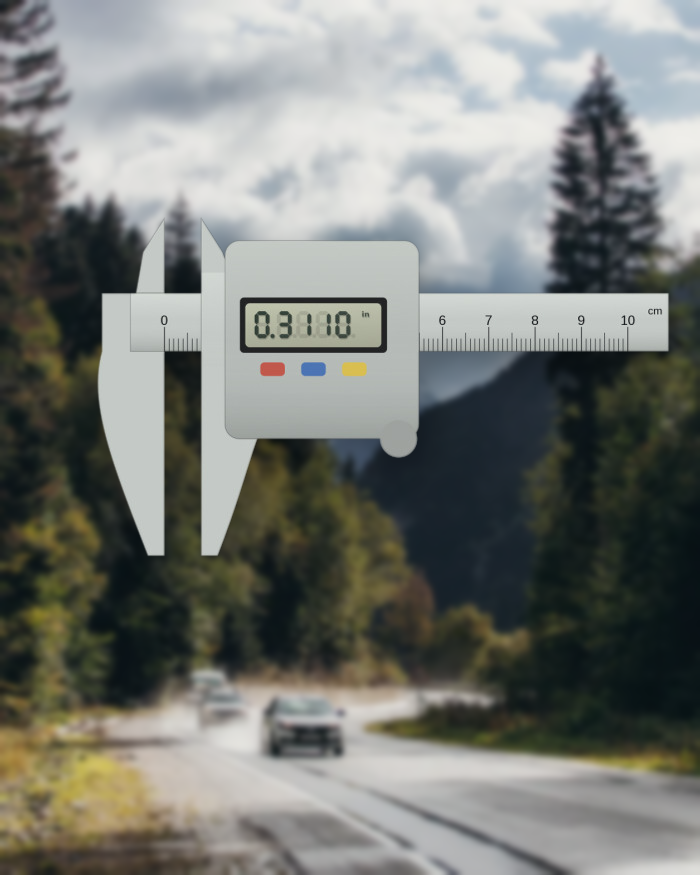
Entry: in 0.3110
